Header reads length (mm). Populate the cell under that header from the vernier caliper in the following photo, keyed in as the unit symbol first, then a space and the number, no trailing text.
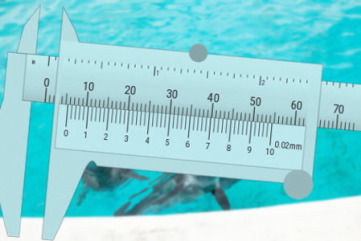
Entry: mm 5.5
